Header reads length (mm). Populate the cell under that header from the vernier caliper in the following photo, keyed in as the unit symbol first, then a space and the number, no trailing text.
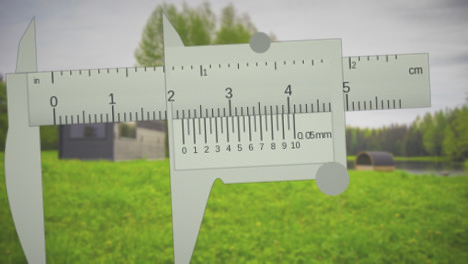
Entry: mm 21.8
